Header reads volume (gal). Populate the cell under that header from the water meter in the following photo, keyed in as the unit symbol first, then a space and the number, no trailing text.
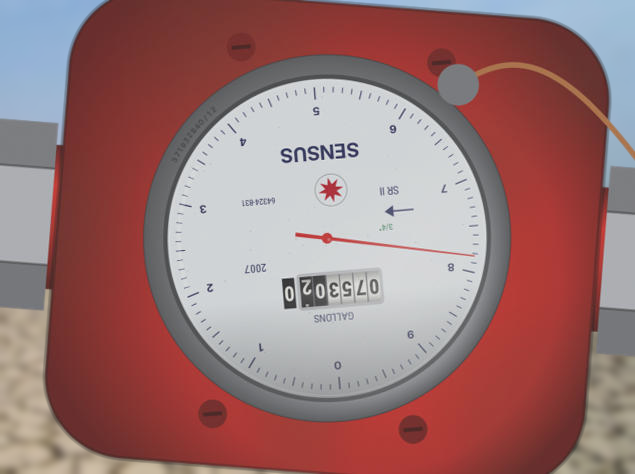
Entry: gal 753017.8
